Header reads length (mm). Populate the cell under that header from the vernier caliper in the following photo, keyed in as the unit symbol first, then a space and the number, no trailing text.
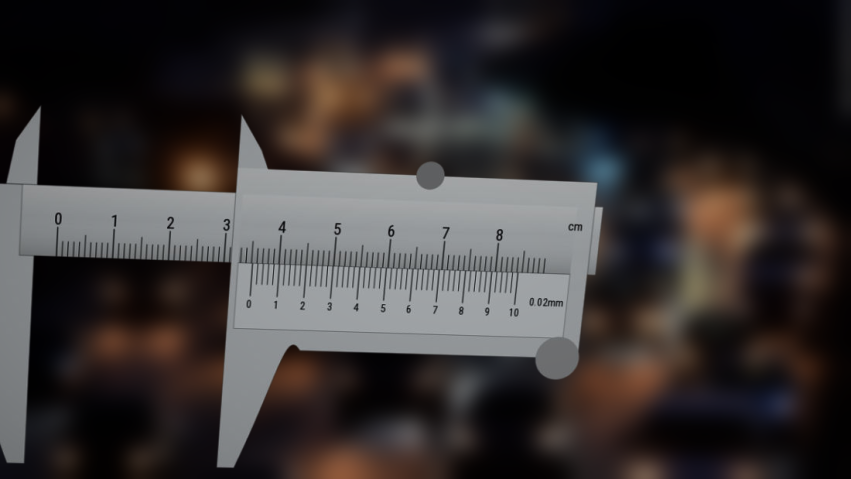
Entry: mm 35.2
